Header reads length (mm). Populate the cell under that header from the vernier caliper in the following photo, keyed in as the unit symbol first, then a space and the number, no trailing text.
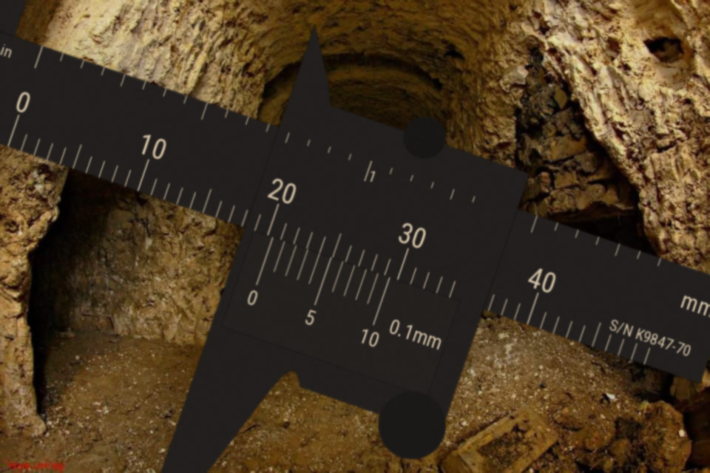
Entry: mm 20.4
